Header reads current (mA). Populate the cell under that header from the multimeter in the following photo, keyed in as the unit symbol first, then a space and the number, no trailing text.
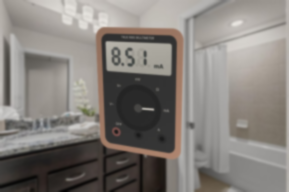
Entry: mA 8.51
